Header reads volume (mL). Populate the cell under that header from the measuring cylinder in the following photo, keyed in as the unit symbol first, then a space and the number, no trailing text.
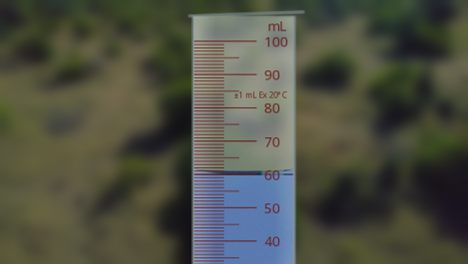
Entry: mL 60
